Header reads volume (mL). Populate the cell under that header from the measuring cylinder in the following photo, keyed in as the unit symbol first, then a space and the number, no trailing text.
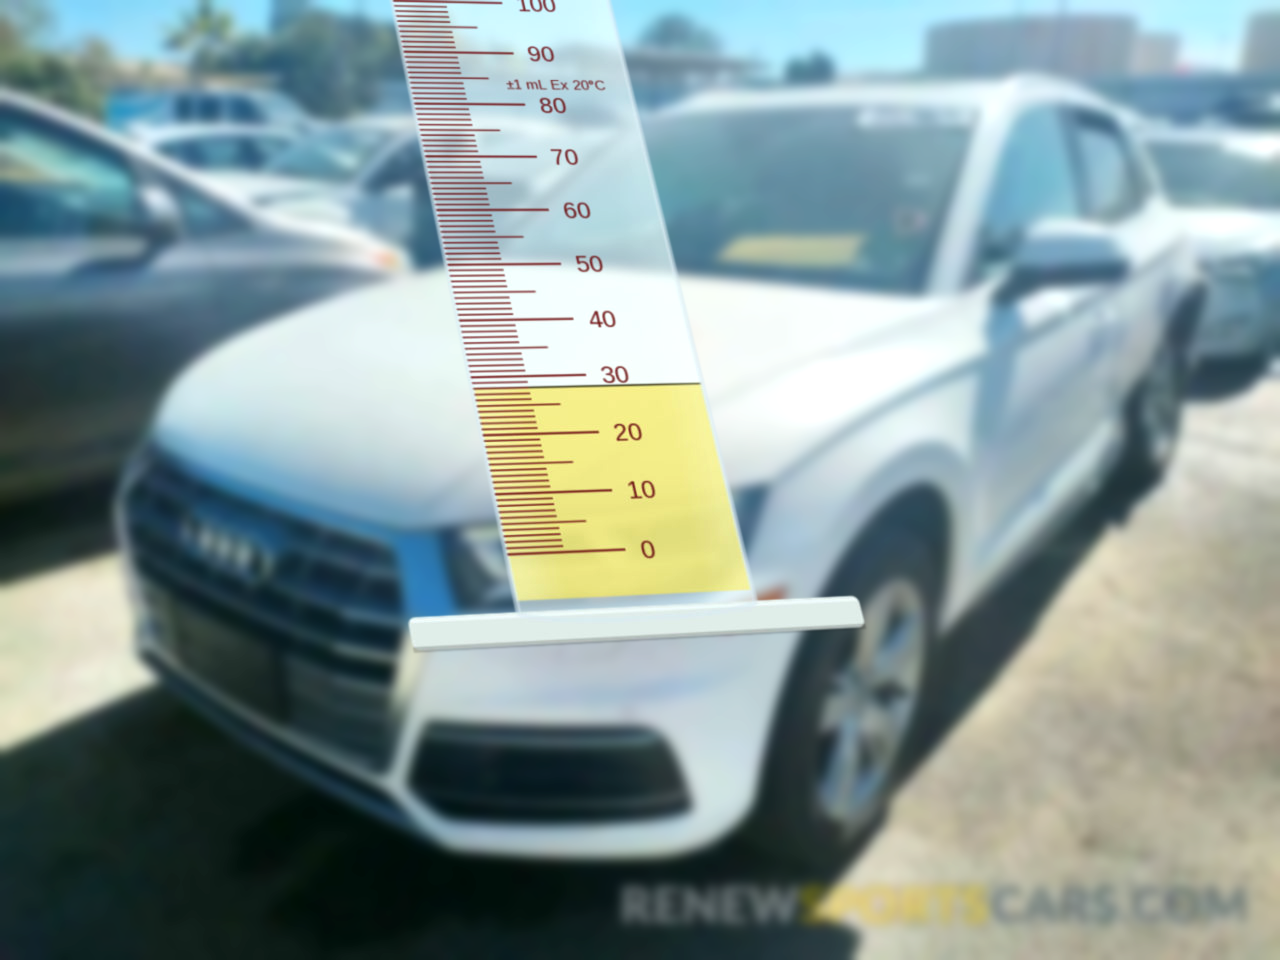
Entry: mL 28
